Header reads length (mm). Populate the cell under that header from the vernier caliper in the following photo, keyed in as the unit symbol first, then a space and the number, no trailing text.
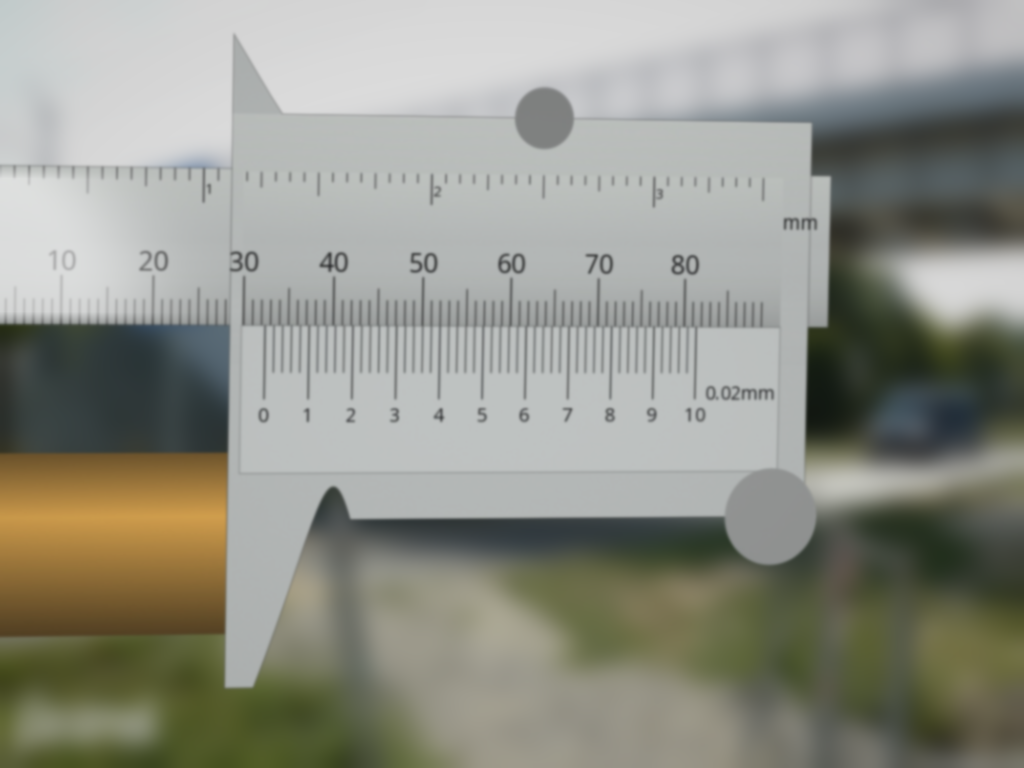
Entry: mm 32.4
